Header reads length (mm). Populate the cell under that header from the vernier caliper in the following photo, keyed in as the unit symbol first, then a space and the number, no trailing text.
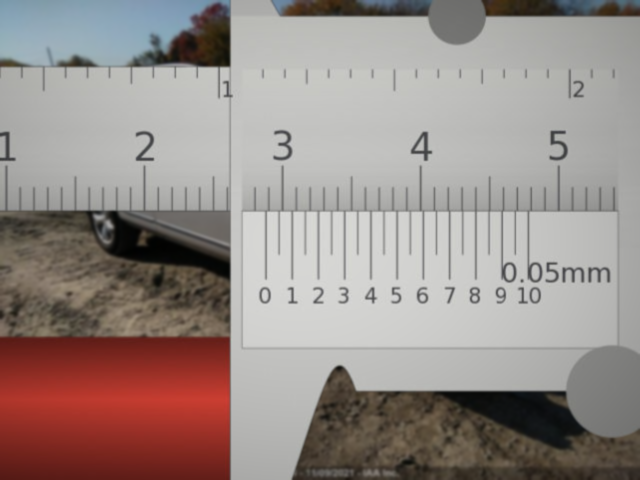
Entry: mm 28.8
